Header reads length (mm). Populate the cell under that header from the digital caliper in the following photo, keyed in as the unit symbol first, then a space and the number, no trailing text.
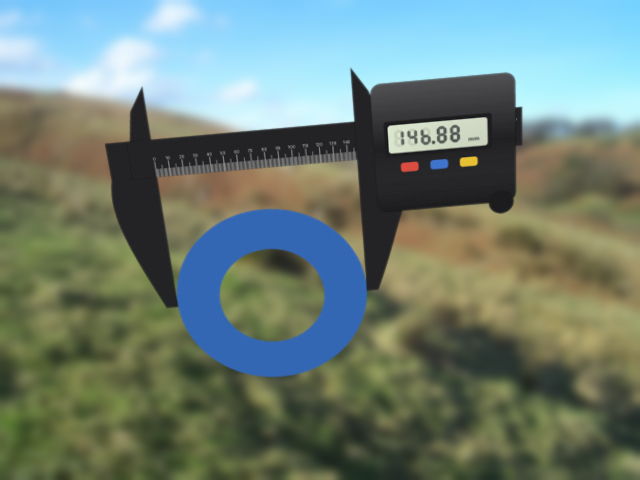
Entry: mm 146.88
